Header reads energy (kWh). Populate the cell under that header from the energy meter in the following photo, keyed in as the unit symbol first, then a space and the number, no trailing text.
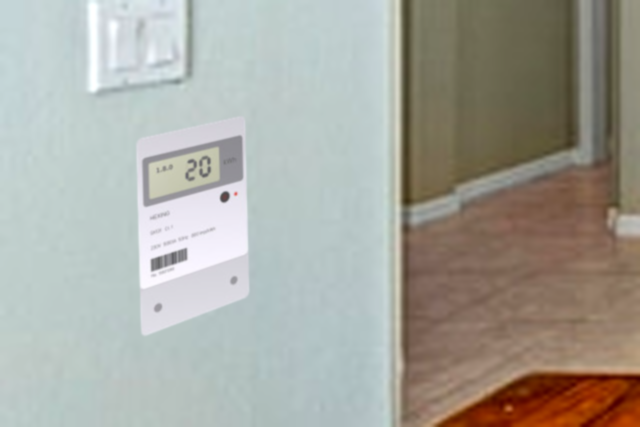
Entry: kWh 20
